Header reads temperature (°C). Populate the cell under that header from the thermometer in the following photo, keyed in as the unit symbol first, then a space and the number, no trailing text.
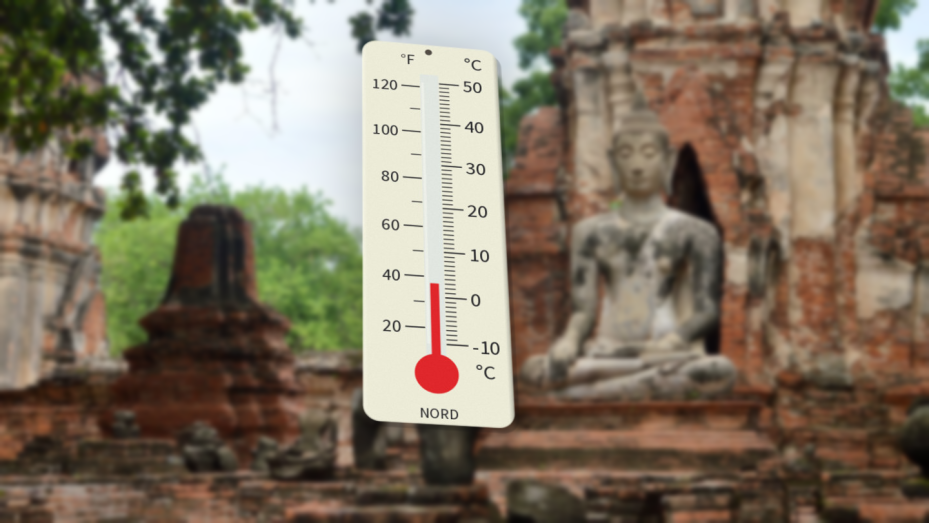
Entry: °C 3
